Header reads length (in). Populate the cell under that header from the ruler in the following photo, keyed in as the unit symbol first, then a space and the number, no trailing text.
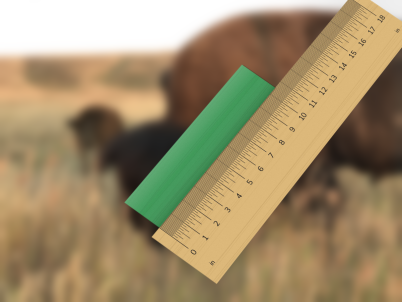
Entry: in 10.5
